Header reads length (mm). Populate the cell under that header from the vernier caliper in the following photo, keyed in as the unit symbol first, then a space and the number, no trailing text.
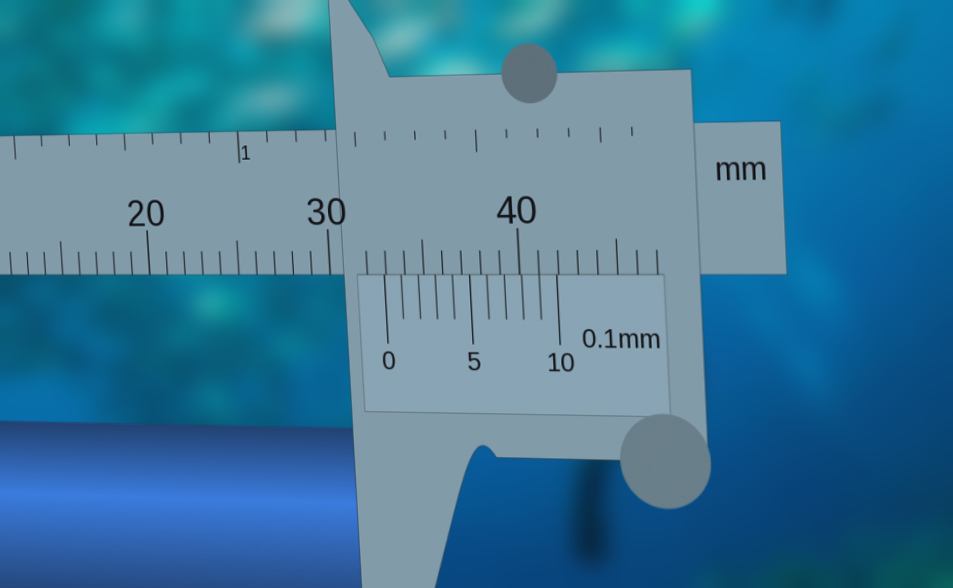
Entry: mm 32.9
